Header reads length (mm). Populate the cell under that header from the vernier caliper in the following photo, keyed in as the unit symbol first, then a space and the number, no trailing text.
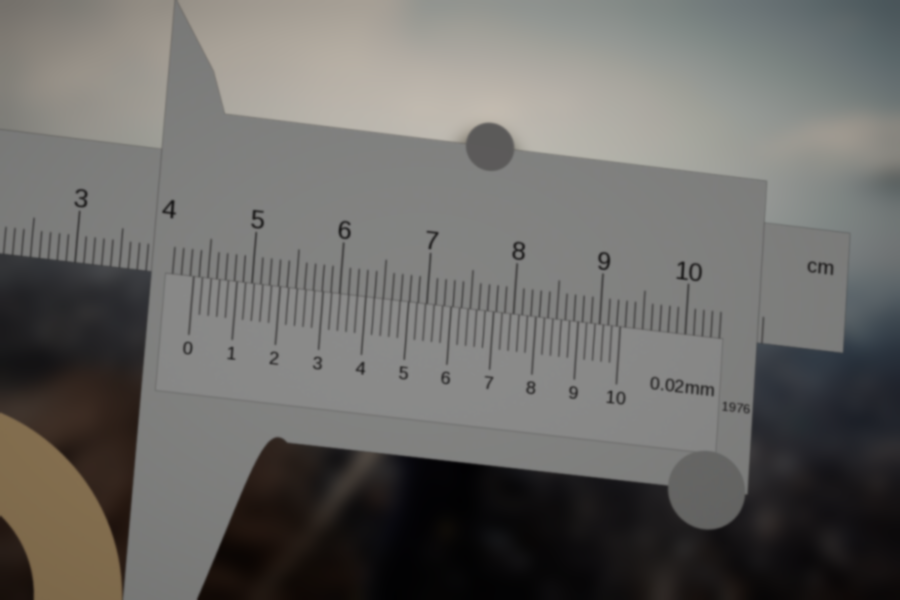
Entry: mm 43.4
